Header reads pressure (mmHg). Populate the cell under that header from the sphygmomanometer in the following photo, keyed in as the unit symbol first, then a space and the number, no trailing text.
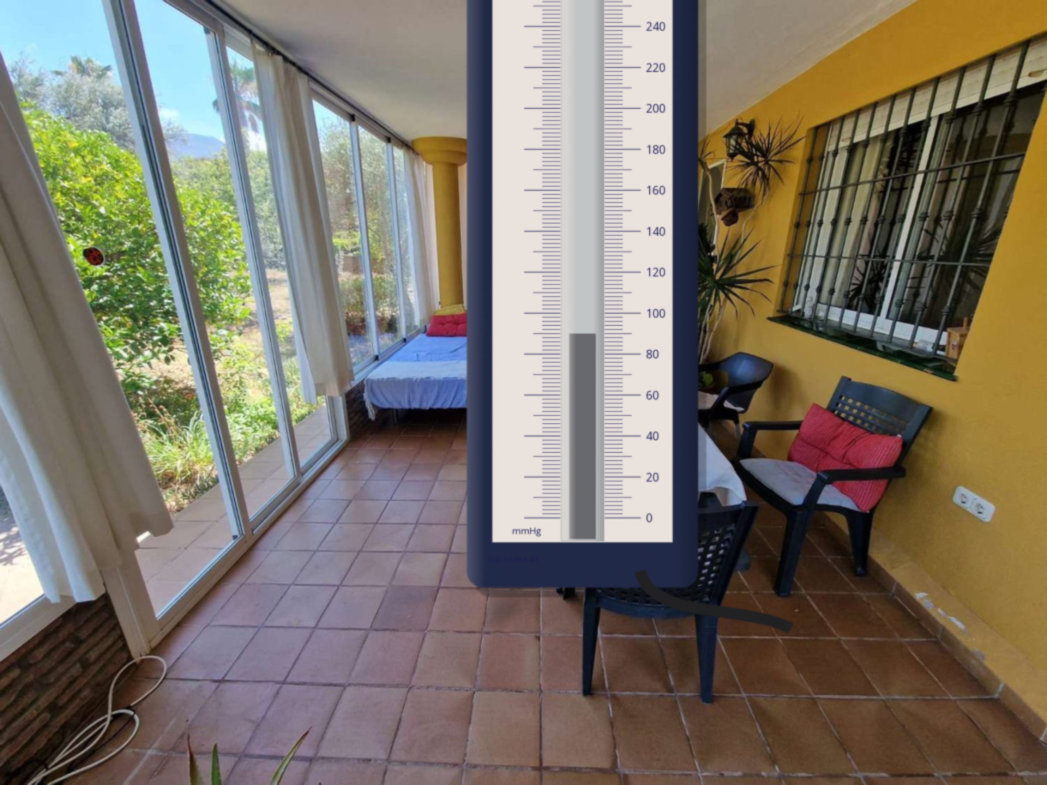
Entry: mmHg 90
